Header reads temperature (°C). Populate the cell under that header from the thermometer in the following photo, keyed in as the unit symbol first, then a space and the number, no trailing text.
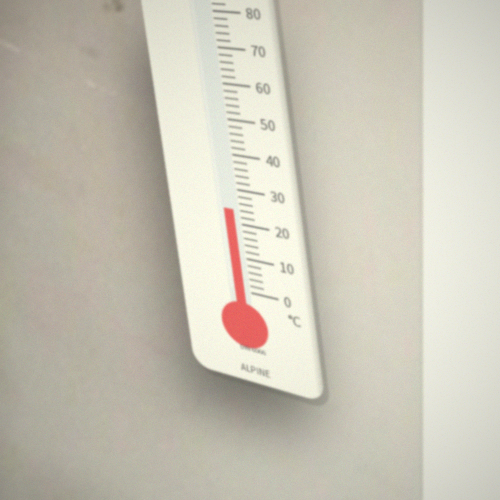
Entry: °C 24
